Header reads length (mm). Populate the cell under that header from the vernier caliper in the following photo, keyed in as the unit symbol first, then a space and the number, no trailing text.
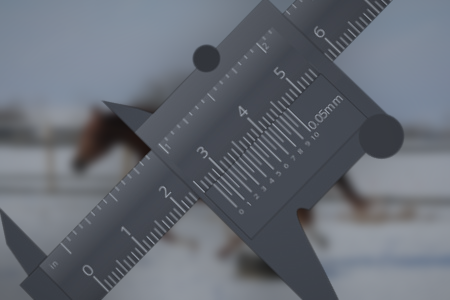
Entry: mm 27.2
